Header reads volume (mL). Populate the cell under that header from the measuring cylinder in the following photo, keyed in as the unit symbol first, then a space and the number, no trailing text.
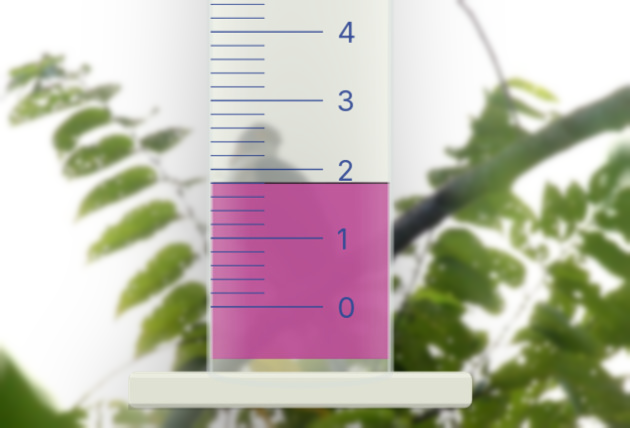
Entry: mL 1.8
